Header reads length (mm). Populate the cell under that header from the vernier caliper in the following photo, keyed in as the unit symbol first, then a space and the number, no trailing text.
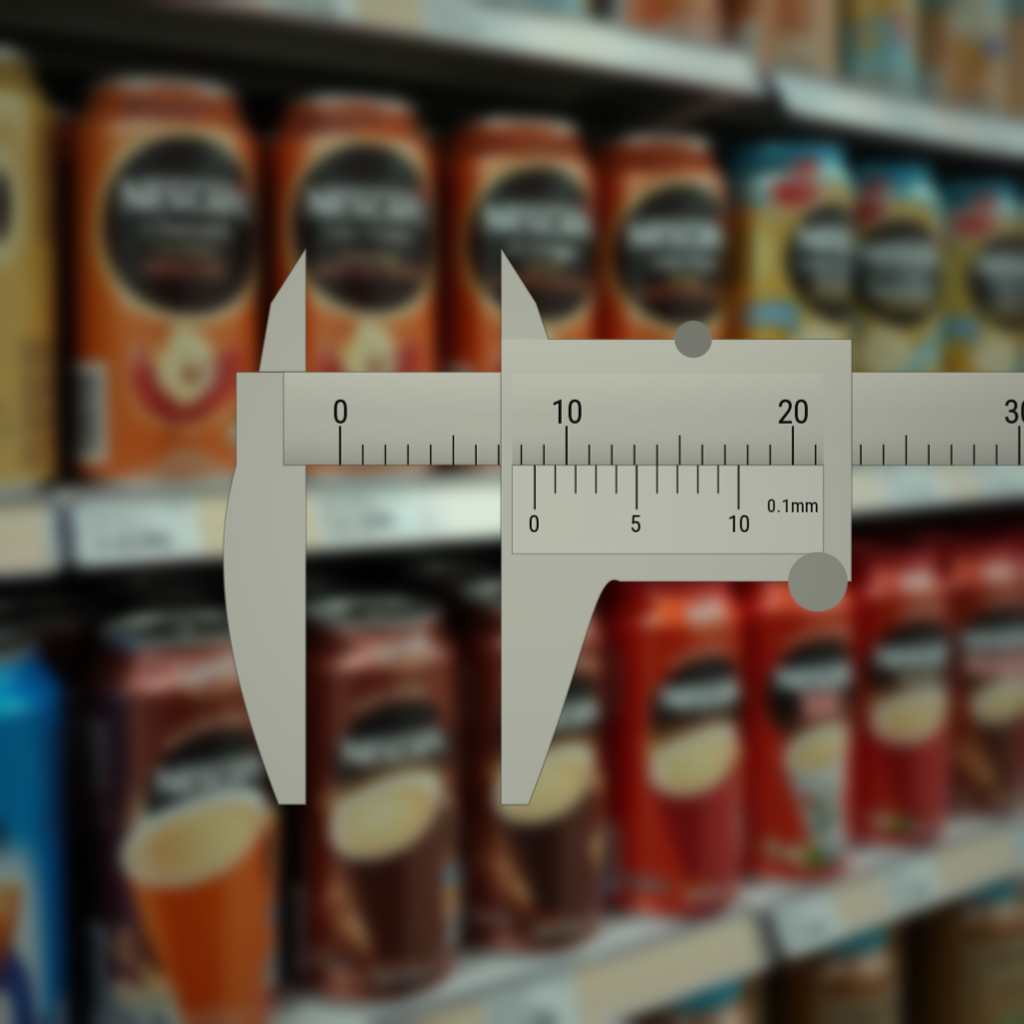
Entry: mm 8.6
